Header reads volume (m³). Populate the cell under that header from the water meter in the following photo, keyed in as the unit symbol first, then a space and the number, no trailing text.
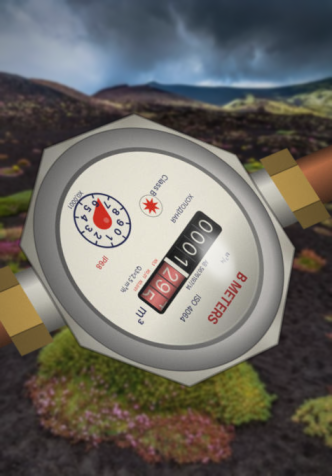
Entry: m³ 1.2946
